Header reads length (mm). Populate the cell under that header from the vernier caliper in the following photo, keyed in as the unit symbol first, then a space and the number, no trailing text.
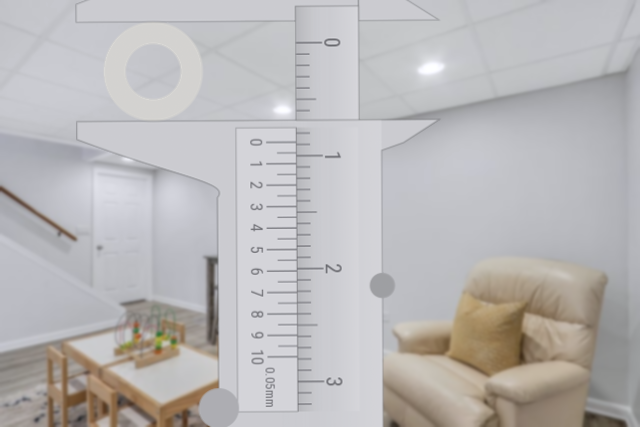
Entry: mm 8.8
